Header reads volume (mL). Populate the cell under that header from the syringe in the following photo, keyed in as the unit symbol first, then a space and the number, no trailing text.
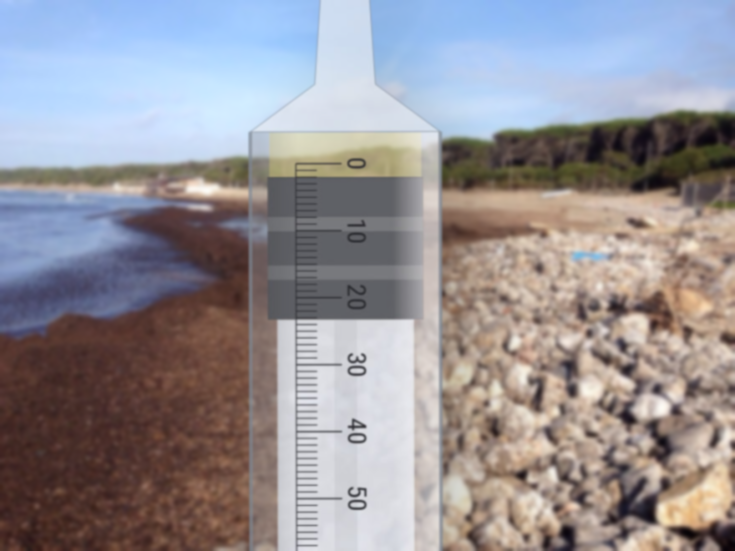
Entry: mL 2
